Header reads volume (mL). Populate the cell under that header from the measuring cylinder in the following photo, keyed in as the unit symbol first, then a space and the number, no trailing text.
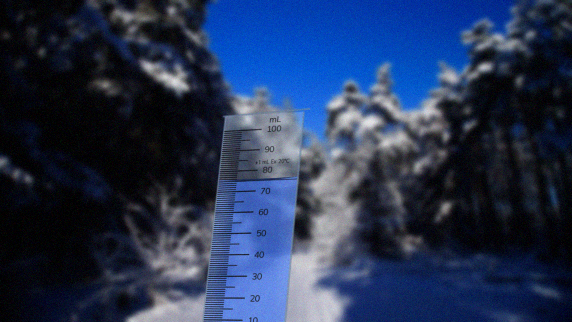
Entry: mL 75
